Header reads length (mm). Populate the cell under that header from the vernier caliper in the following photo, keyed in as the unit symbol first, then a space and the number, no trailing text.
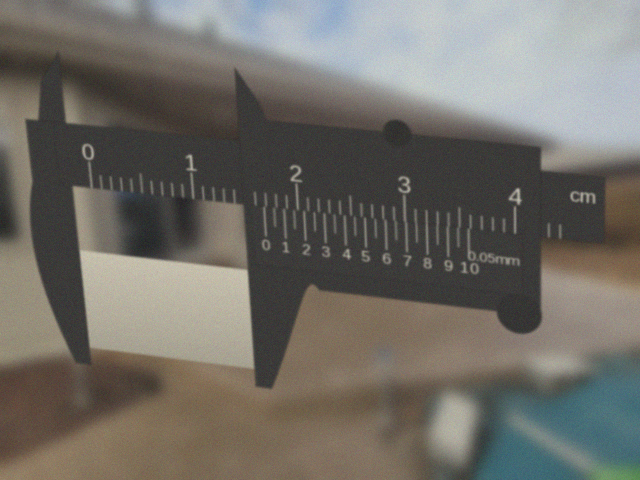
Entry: mm 16.8
